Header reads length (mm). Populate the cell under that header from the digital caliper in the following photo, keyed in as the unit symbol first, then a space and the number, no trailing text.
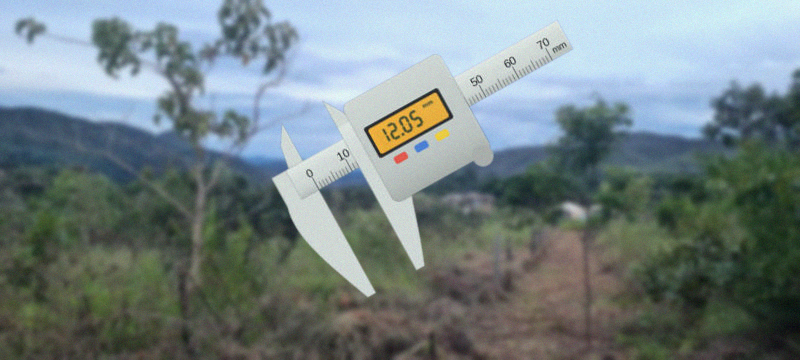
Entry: mm 12.05
